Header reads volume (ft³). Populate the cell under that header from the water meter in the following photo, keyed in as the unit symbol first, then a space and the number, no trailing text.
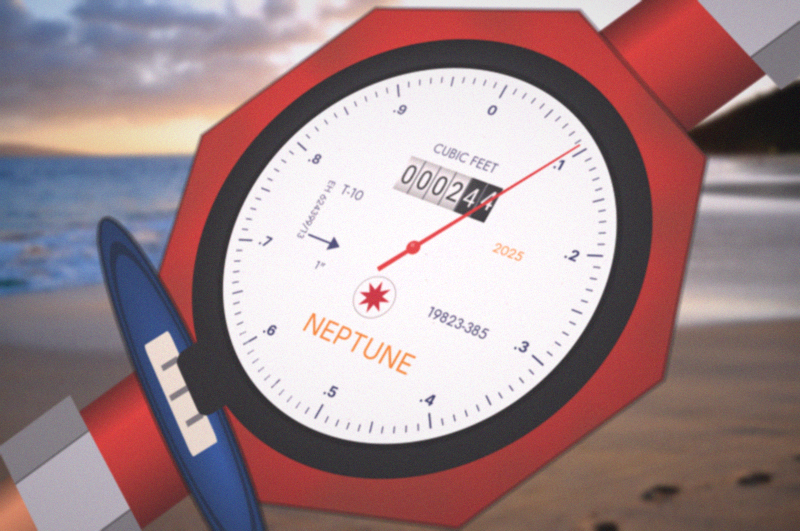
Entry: ft³ 244.09
